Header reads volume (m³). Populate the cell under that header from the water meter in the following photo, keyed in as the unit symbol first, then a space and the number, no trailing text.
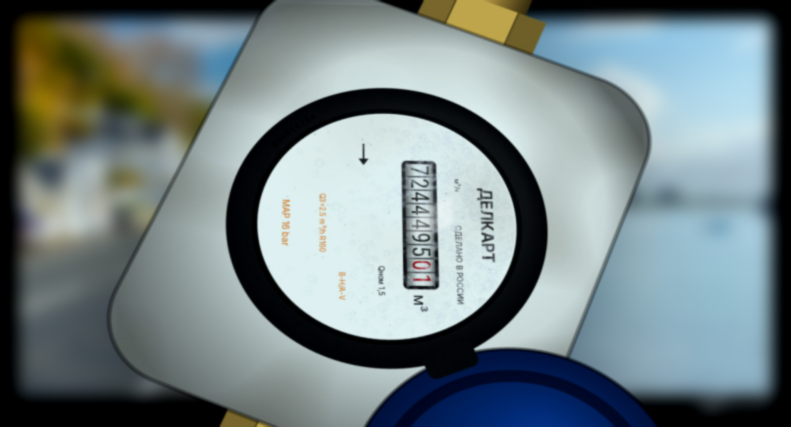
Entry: m³ 7244495.01
